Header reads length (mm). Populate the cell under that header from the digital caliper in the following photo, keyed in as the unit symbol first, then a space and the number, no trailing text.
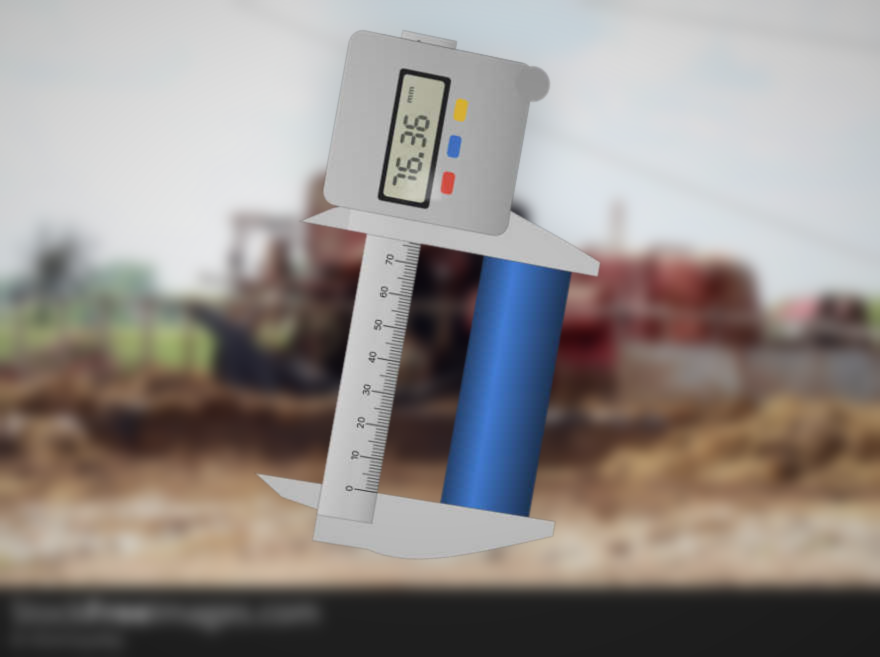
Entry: mm 76.36
